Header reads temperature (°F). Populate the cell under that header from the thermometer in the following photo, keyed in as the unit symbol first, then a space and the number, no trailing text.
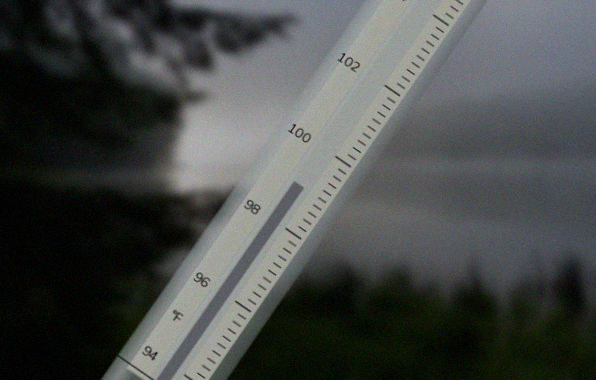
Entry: °F 99
